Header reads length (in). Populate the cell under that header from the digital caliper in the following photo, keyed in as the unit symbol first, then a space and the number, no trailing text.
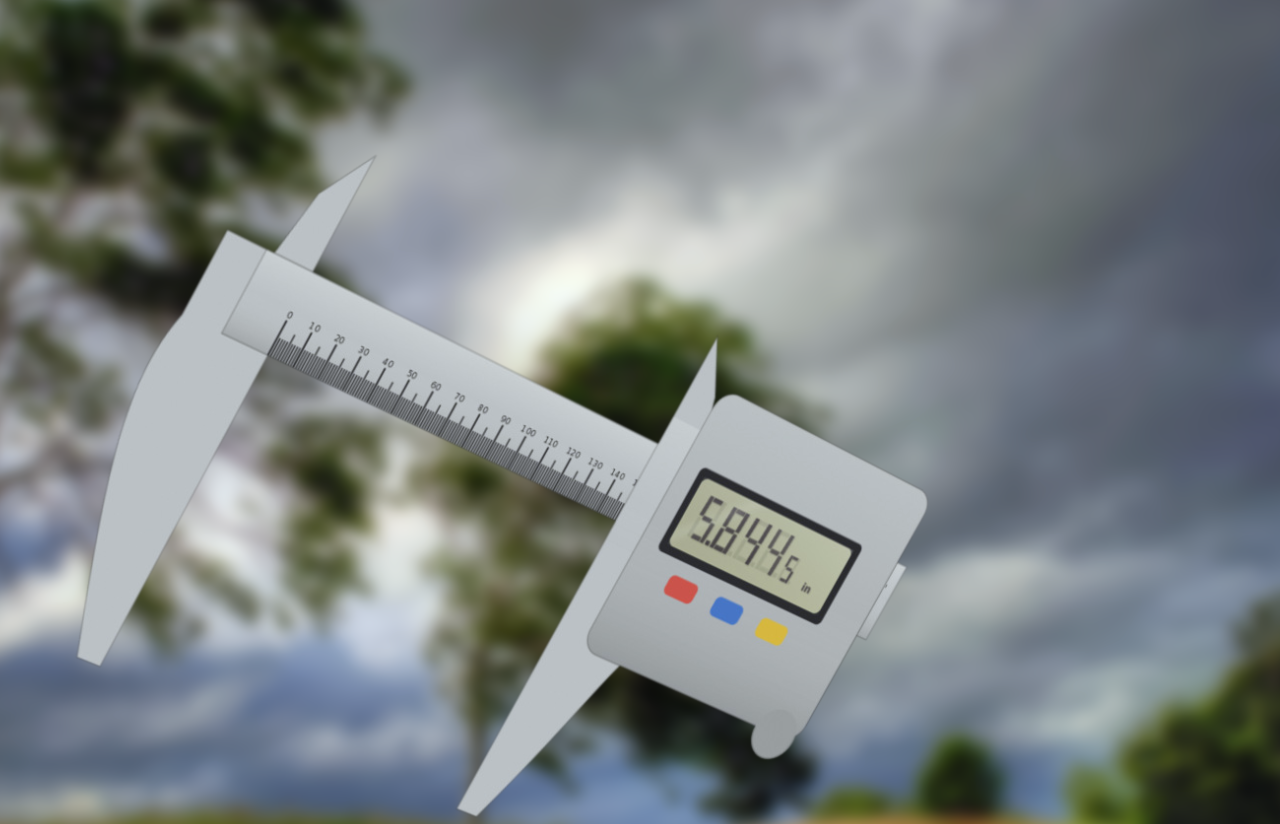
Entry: in 5.8445
